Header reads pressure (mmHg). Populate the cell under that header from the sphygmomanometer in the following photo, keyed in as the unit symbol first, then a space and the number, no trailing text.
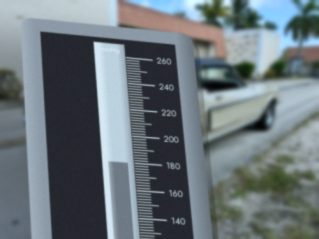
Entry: mmHg 180
